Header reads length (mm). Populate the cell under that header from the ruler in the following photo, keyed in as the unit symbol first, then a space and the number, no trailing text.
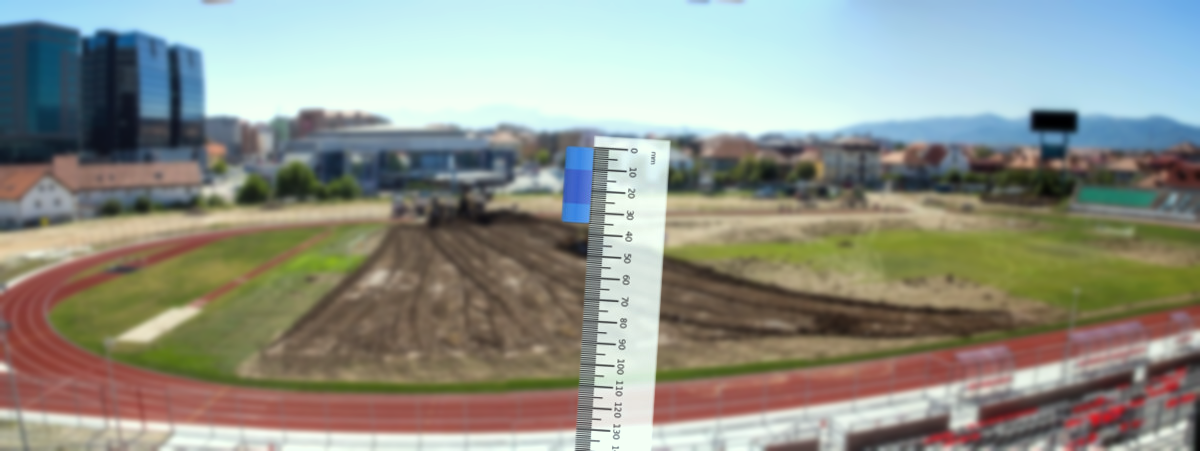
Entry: mm 35
